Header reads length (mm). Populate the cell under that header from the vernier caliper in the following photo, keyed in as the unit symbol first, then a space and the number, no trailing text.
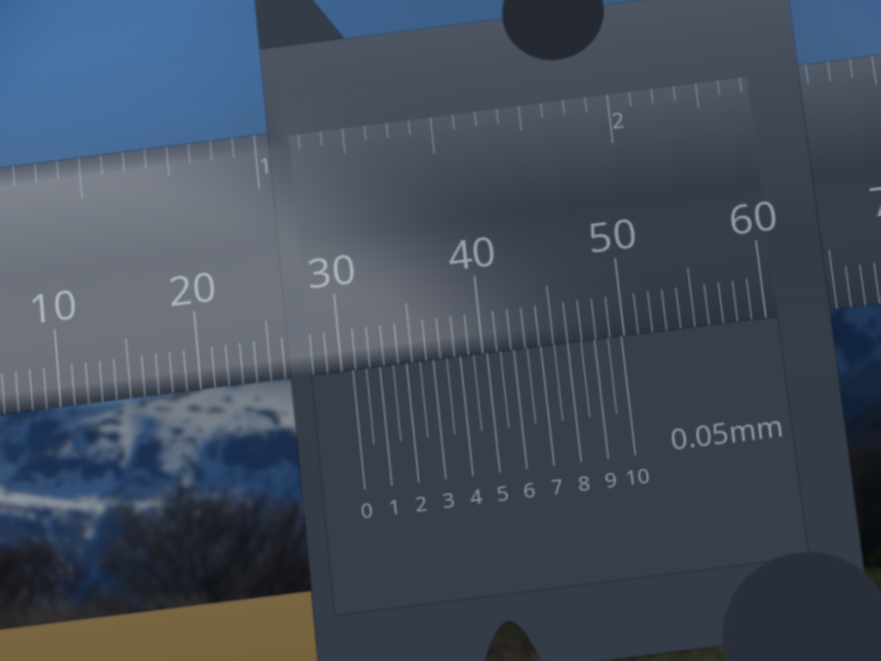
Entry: mm 30.8
